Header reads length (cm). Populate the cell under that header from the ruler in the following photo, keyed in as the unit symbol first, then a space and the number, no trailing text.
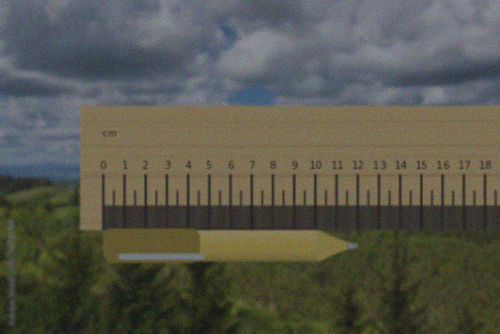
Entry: cm 12
